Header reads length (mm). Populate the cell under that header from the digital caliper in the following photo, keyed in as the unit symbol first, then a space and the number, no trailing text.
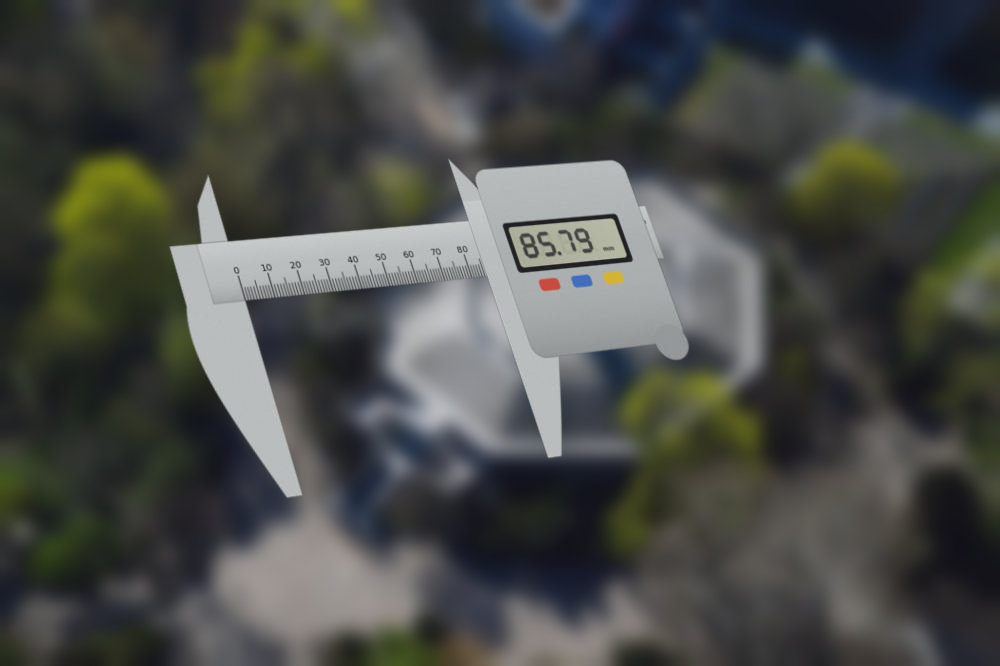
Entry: mm 85.79
